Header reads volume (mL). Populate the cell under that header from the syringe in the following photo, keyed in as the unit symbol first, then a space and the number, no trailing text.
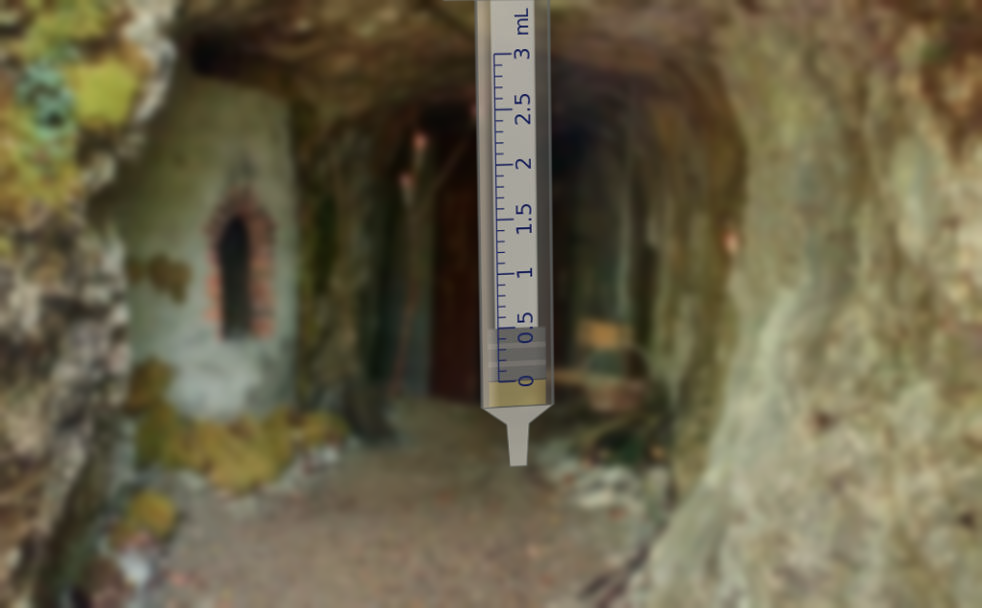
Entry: mL 0
